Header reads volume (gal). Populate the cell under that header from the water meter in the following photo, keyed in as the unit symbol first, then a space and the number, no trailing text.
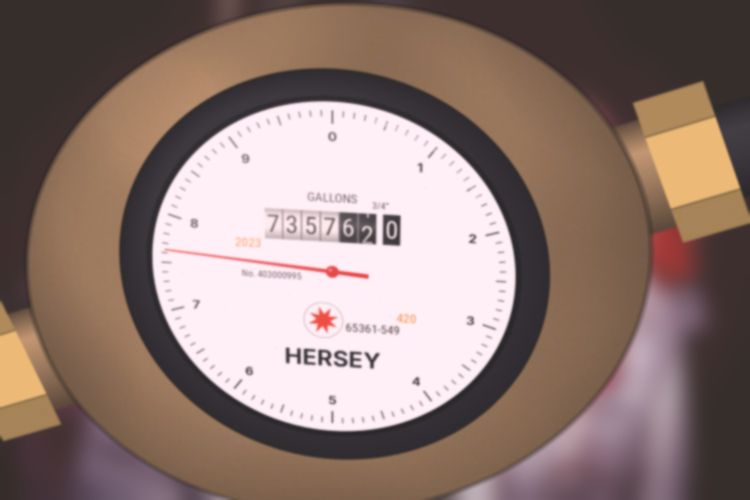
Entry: gal 7357617.6
